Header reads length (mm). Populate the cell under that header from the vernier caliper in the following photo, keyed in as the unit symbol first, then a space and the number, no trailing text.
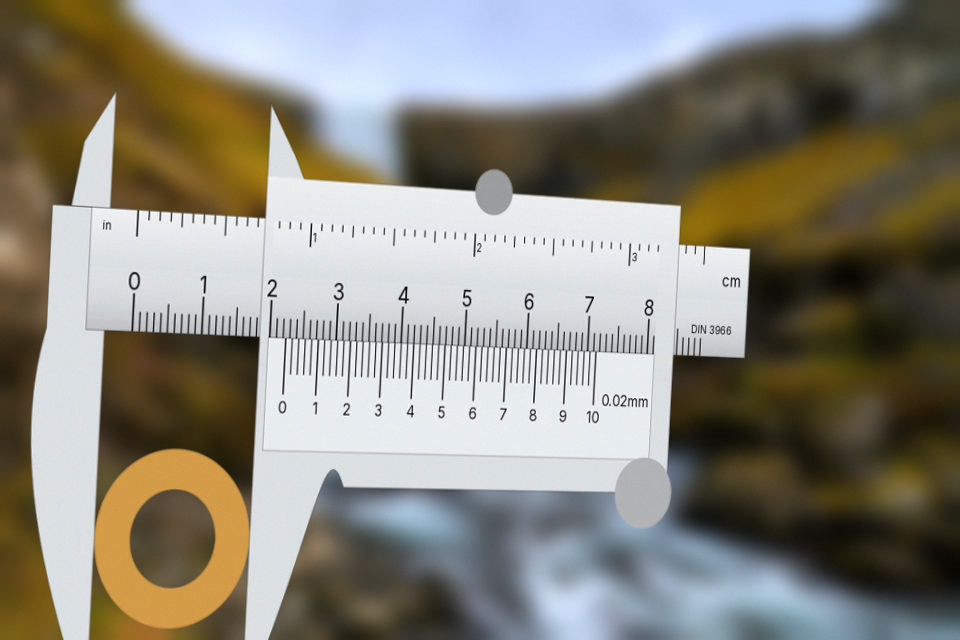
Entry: mm 22.4
